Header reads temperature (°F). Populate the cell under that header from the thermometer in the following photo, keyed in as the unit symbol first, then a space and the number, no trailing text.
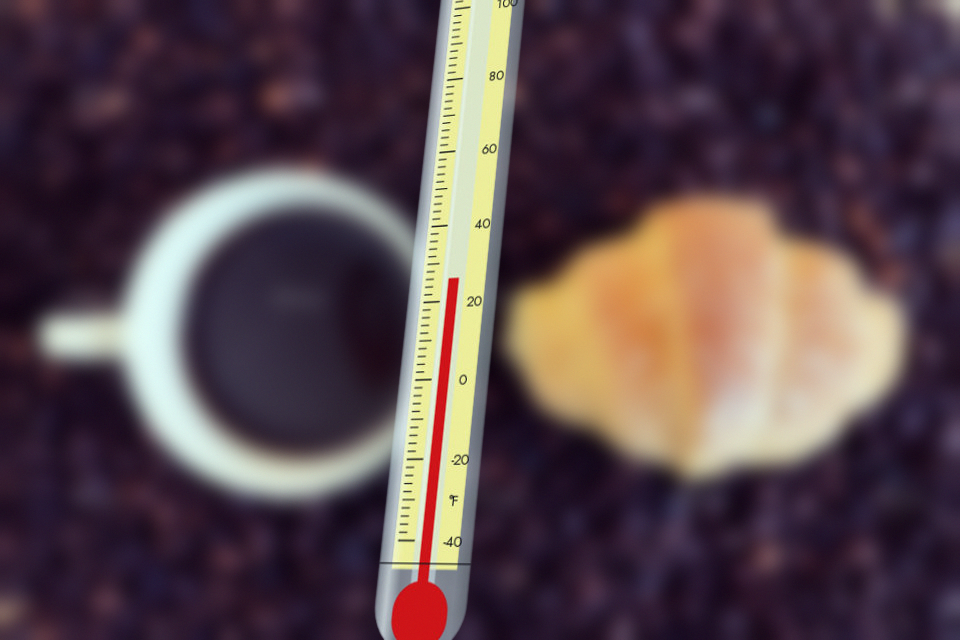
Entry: °F 26
